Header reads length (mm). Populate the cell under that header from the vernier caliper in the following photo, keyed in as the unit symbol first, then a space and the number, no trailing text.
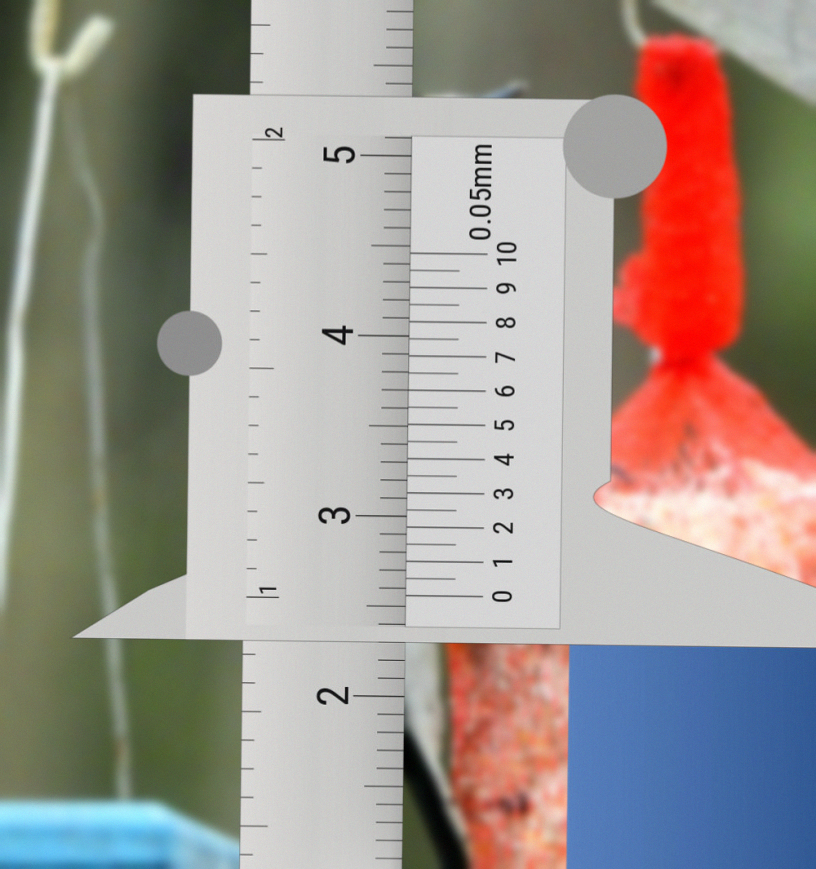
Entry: mm 25.6
